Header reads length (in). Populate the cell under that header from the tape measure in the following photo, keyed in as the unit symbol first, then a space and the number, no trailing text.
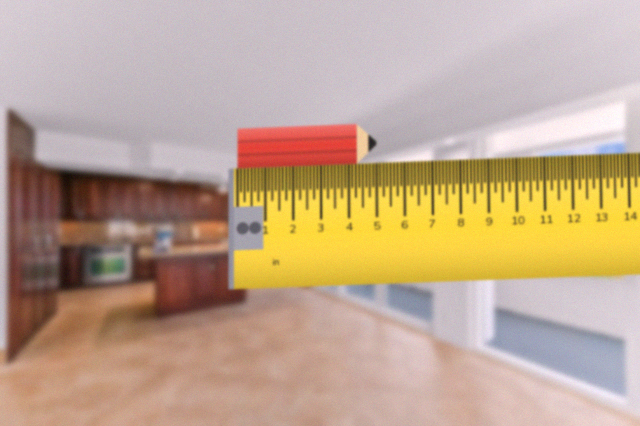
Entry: in 5
